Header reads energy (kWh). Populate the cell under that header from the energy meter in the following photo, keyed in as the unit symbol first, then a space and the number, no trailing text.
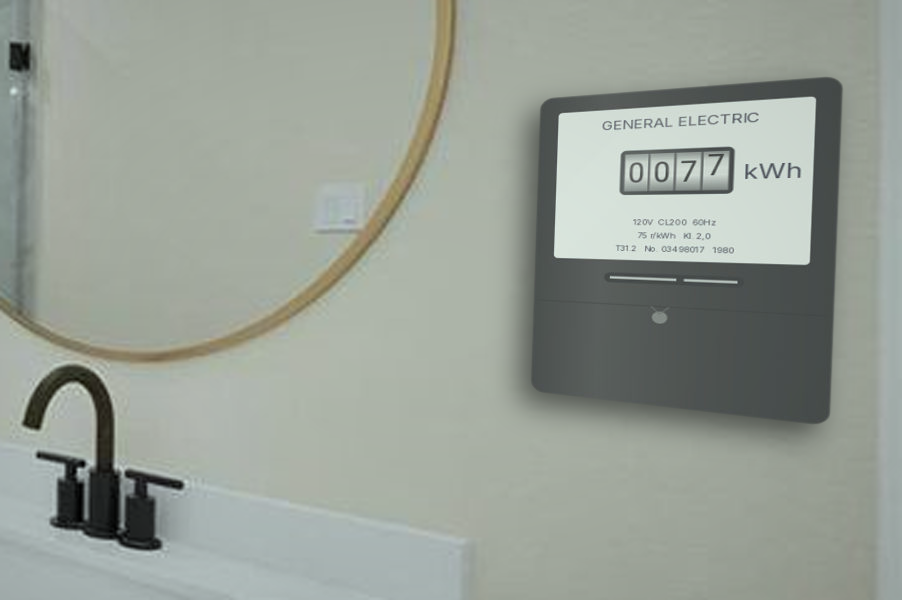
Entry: kWh 77
